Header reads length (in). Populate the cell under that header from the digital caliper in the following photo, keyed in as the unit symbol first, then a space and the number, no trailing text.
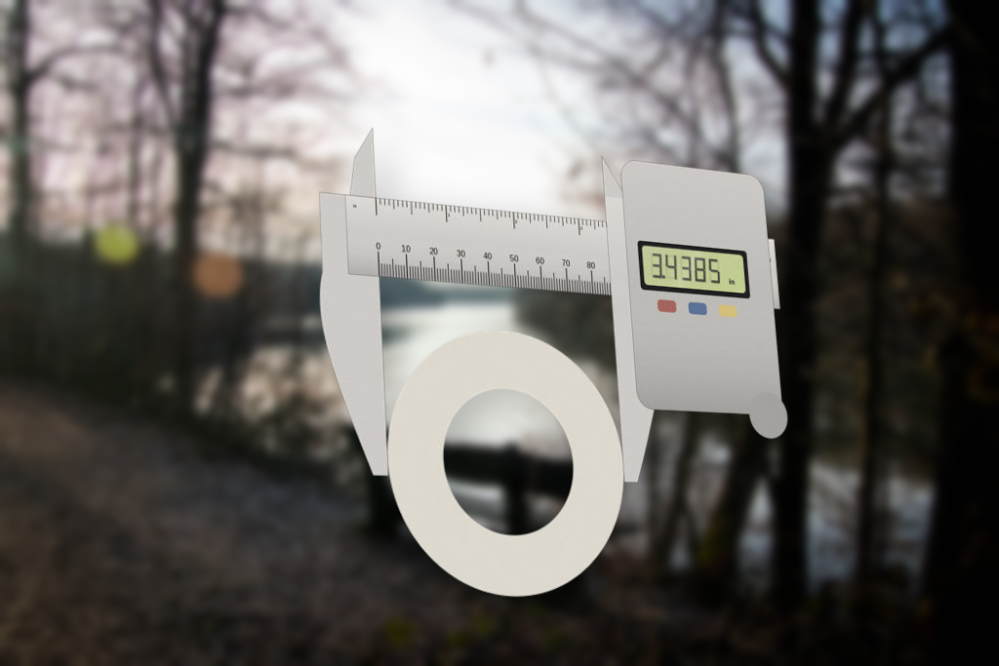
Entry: in 3.4385
